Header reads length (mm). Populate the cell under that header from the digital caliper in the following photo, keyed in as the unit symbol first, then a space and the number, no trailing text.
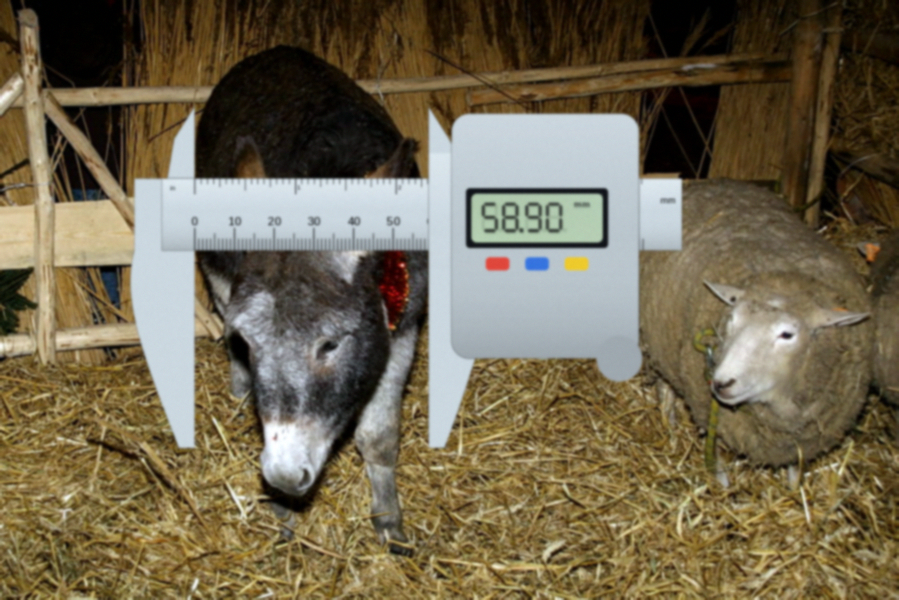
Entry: mm 58.90
